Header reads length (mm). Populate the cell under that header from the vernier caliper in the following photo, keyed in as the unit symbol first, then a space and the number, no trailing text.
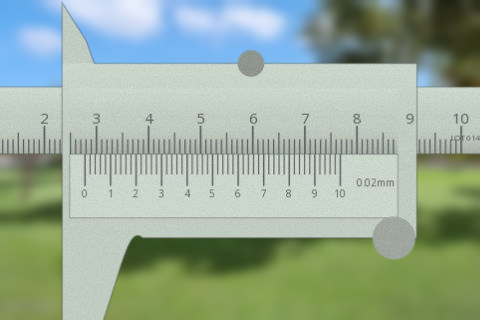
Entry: mm 27.8
